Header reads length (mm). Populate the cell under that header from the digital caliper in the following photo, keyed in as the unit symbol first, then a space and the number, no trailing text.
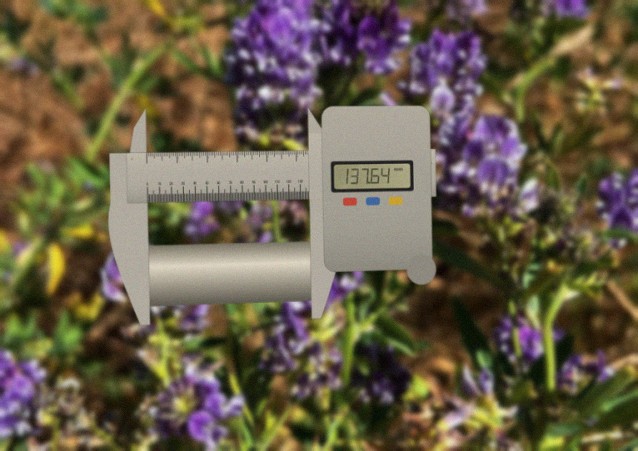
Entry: mm 137.64
